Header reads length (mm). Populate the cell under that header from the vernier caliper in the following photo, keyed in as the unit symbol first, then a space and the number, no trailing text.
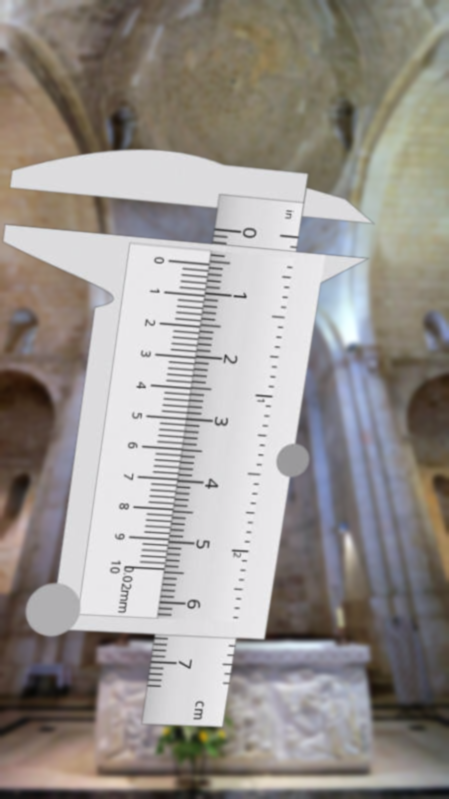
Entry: mm 5.5
